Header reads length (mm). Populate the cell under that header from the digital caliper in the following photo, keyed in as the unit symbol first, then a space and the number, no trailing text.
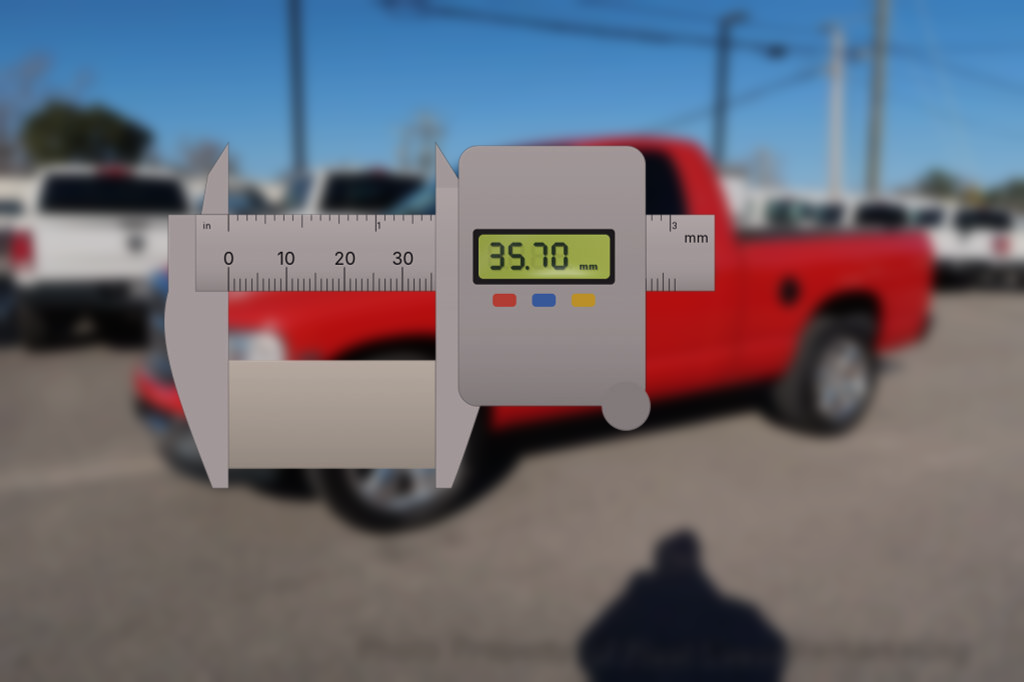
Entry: mm 35.70
